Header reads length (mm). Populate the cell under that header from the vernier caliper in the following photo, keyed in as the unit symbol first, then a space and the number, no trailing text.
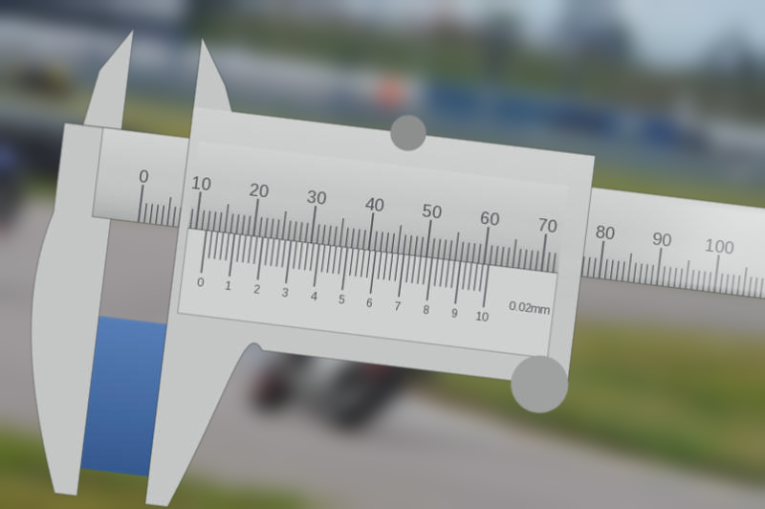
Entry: mm 11.8
